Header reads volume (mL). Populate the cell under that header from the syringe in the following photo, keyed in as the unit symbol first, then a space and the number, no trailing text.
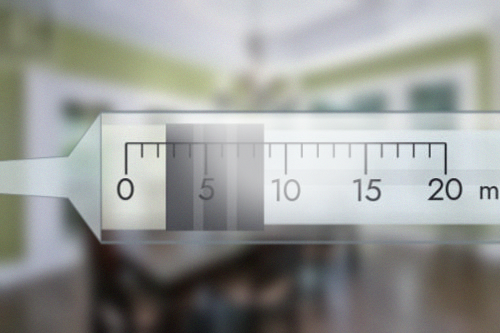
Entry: mL 2.5
